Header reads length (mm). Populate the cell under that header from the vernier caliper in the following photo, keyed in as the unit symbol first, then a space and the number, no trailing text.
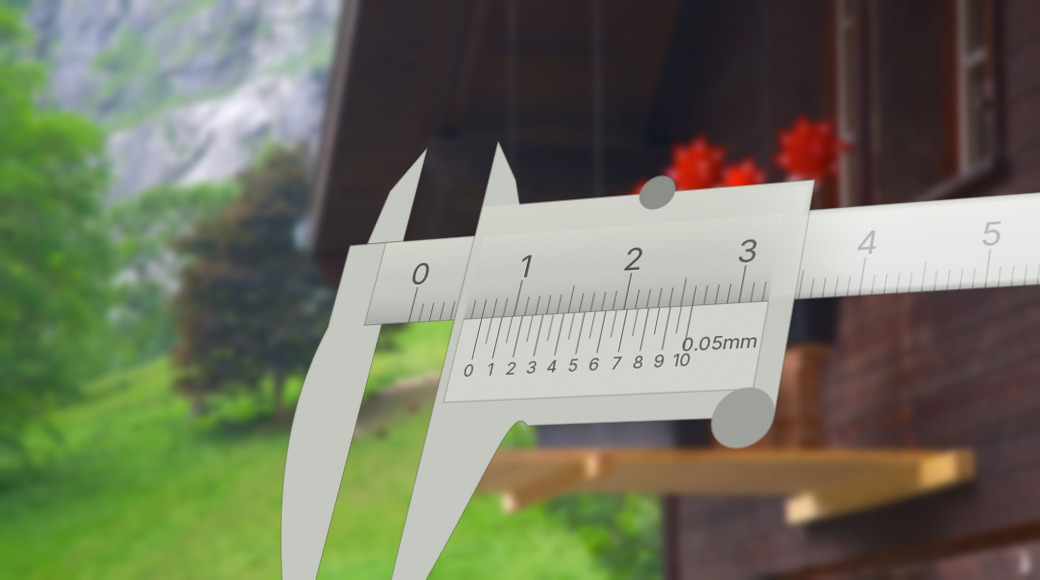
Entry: mm 7.0
